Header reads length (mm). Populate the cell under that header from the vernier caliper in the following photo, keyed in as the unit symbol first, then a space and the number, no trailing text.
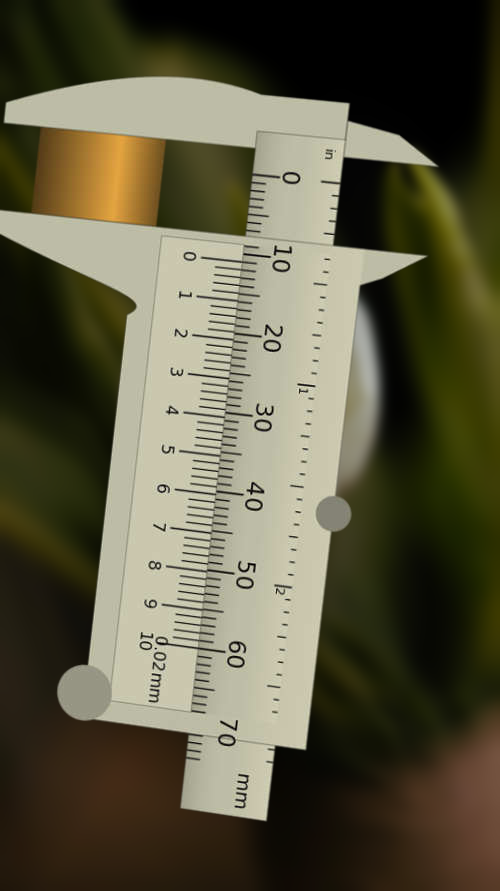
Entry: mm 11.0
